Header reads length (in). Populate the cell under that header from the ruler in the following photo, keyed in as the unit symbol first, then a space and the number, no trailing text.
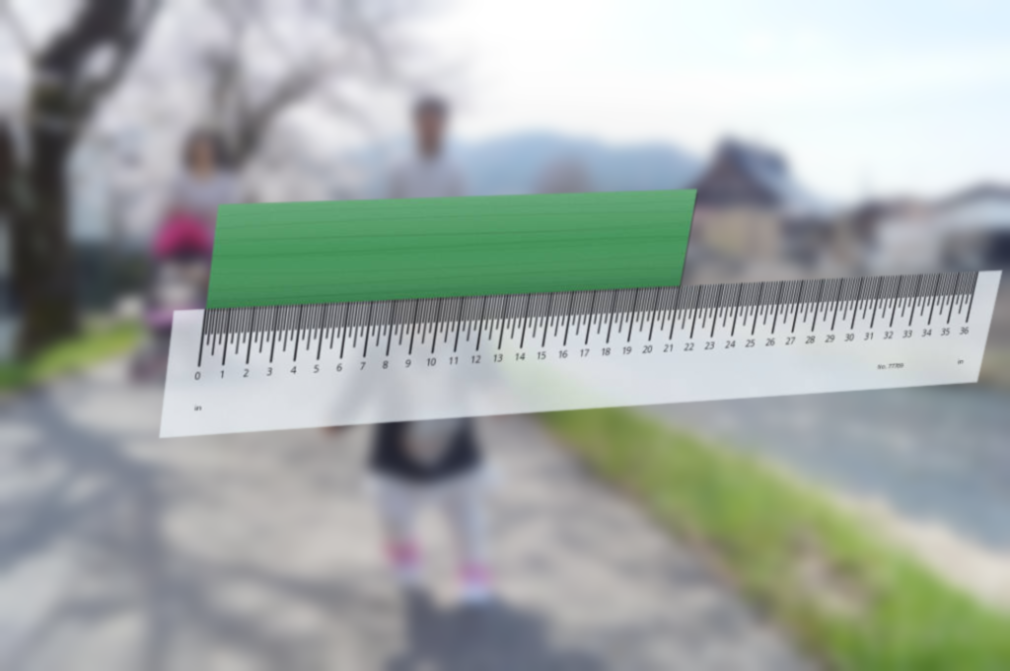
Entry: in 21
